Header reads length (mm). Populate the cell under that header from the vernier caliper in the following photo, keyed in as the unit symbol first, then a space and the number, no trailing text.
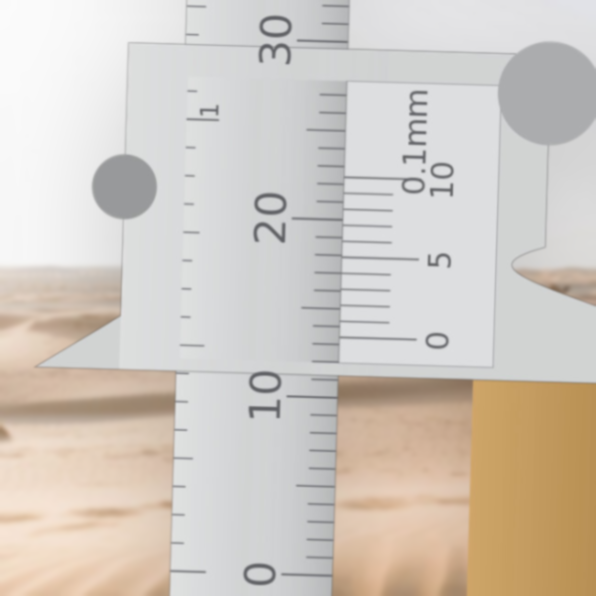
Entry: mm 13.4
